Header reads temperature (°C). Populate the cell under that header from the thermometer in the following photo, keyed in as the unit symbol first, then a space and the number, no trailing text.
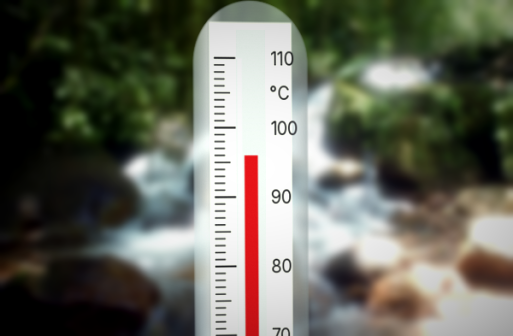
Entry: °C 96
